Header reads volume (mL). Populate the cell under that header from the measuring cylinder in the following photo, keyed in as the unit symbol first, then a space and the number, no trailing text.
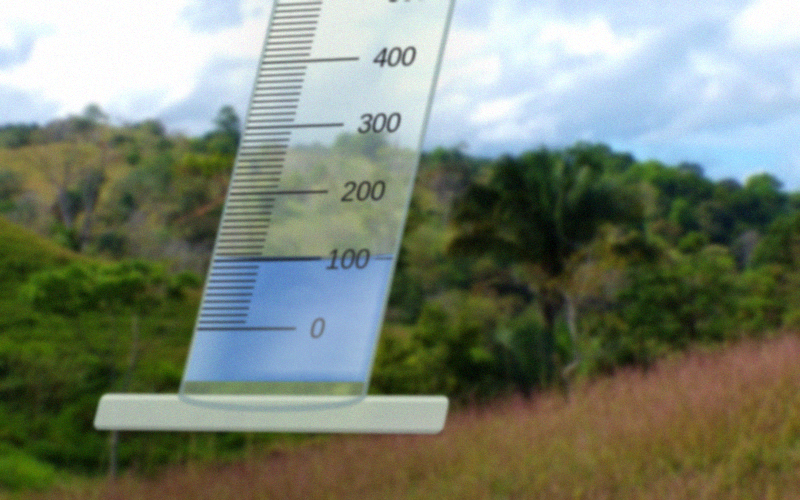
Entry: mL 100
